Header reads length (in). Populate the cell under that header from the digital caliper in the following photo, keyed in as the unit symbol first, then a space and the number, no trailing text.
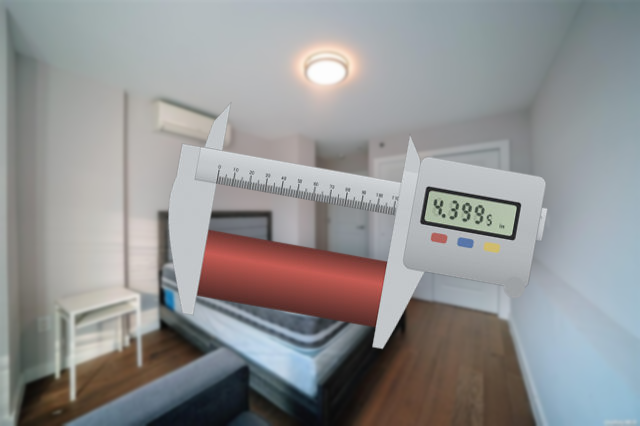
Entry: in 4.3995
